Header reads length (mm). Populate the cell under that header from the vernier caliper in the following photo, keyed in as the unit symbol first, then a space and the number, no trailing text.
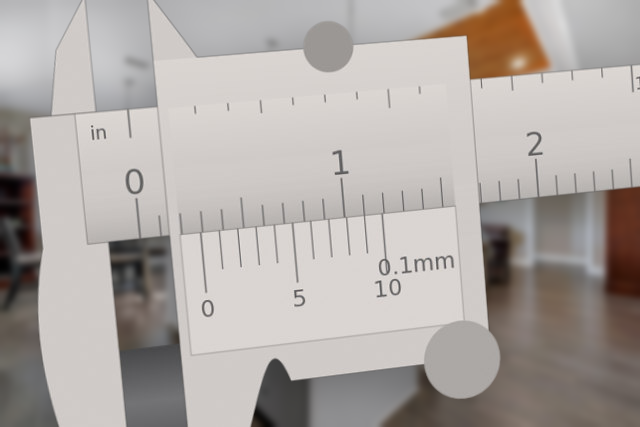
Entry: mm 2.9
